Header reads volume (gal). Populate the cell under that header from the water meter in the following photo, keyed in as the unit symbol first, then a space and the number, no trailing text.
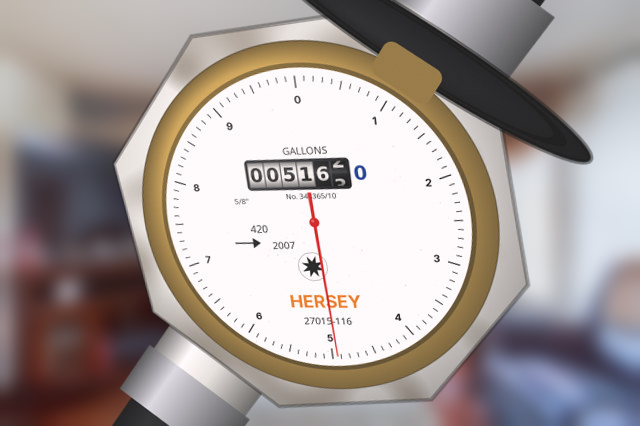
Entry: gal 51624.9
